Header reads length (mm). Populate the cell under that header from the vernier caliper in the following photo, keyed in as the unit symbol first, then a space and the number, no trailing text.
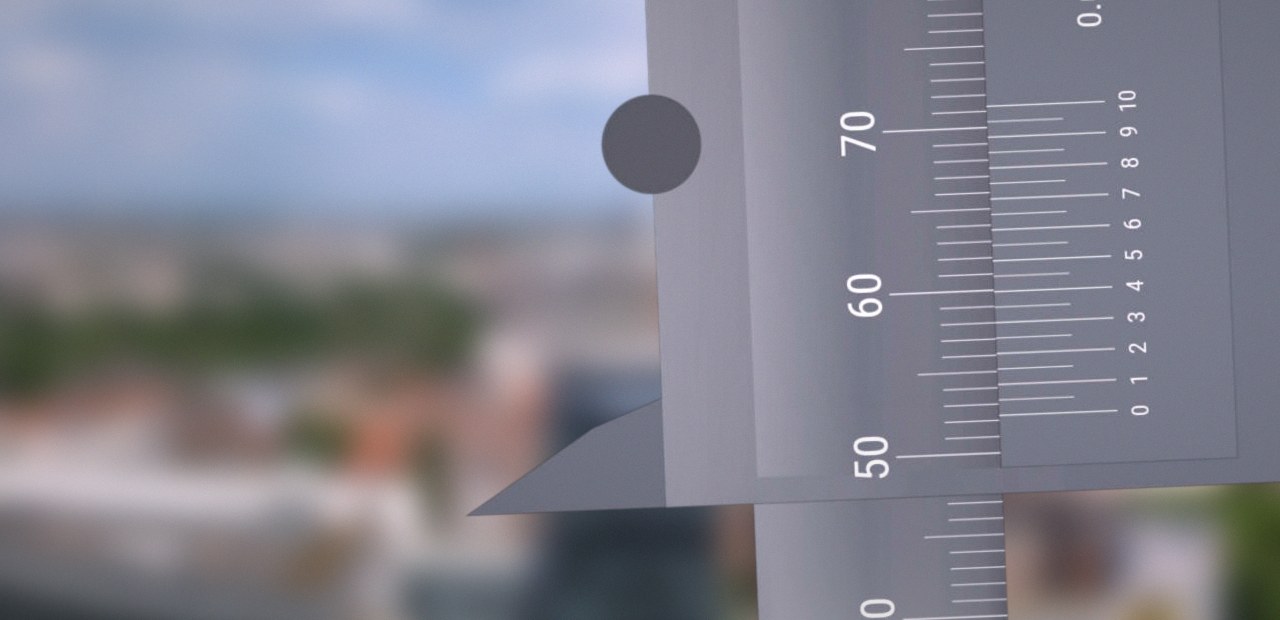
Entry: mm 52.3
